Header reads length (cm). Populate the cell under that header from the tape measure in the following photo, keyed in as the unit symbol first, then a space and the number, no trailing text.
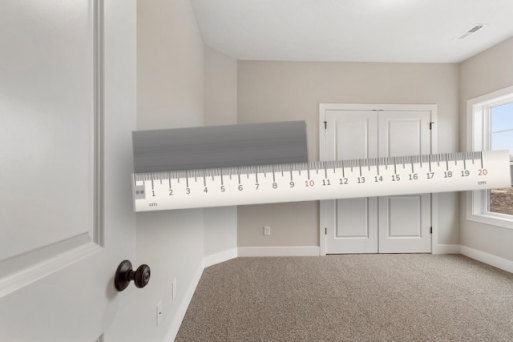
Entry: cm 10
